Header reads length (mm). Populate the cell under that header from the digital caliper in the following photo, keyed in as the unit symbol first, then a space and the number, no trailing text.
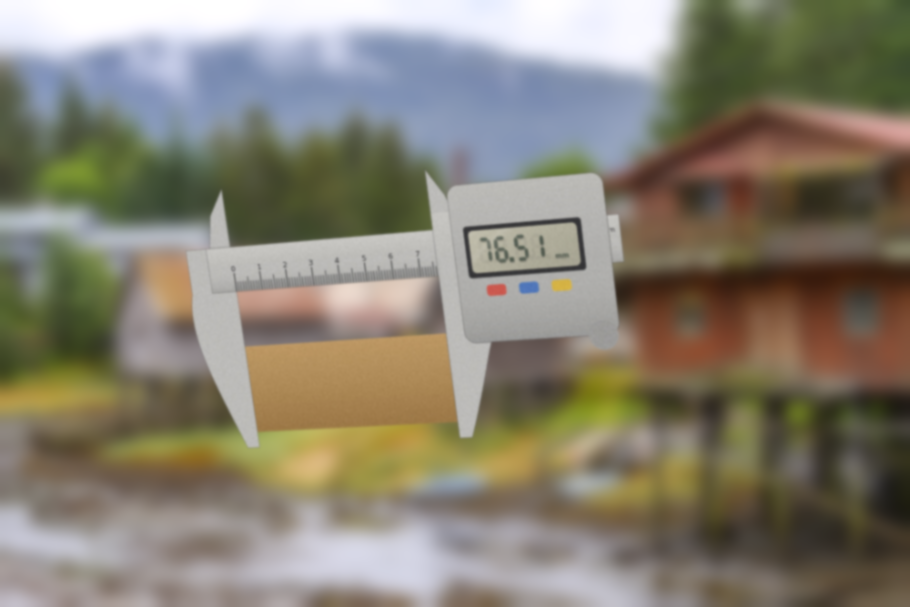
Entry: mm 76.51
